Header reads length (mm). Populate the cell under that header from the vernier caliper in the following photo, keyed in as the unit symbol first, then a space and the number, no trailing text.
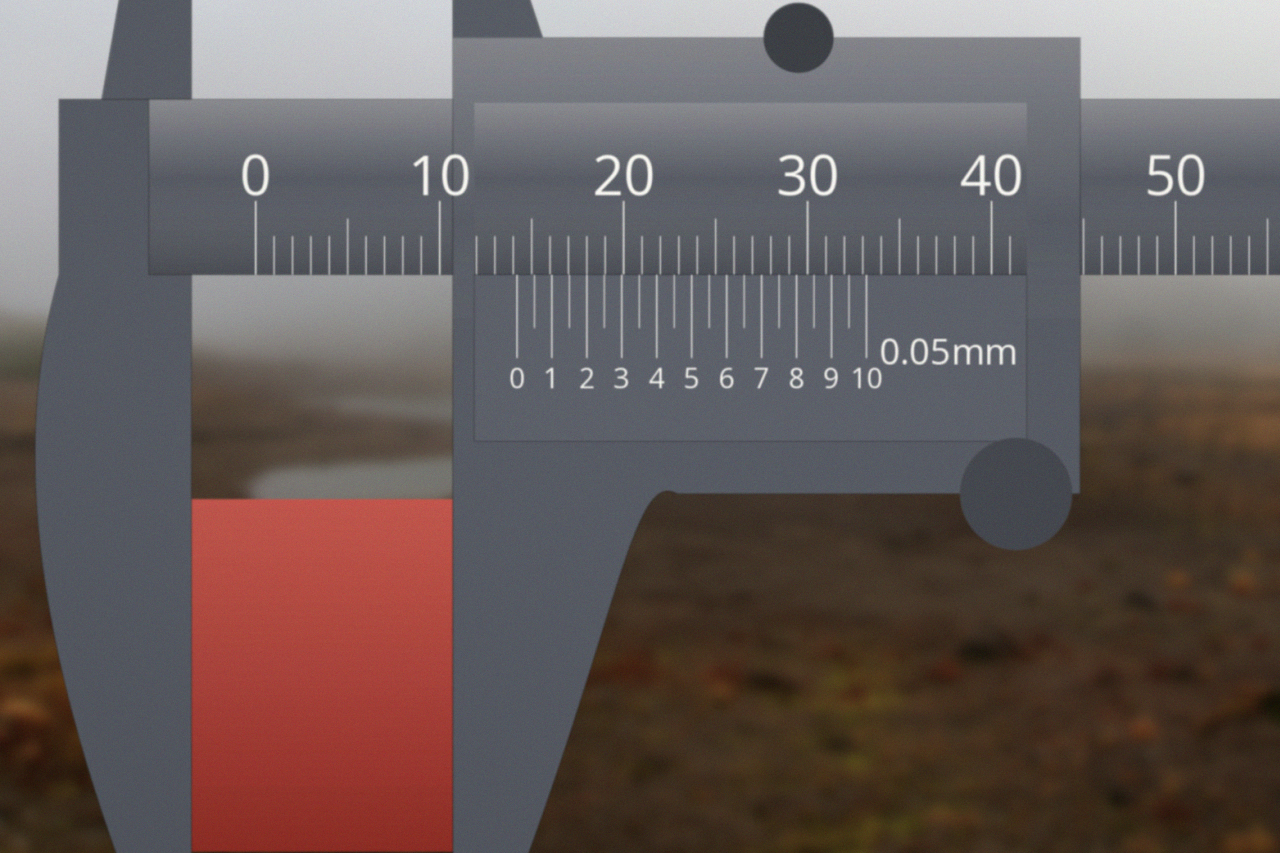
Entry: mm 14.2
